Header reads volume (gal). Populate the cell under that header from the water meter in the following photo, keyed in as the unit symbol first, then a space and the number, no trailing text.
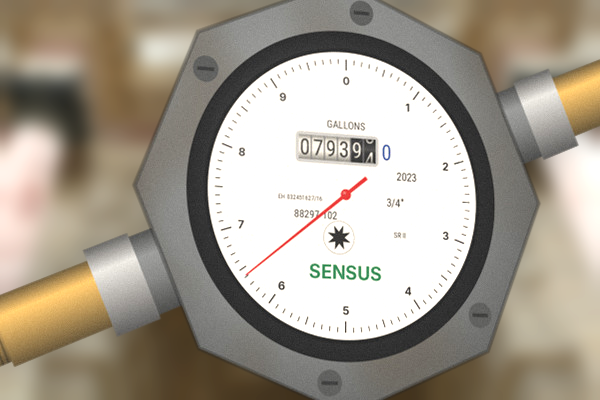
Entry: gal 793936.4
